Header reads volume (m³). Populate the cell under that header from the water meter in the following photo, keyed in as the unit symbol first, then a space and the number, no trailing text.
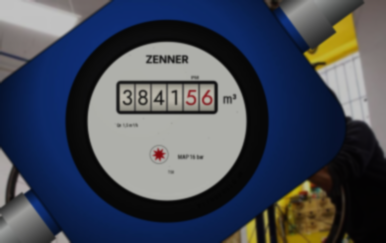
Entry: m³ 3841.56
